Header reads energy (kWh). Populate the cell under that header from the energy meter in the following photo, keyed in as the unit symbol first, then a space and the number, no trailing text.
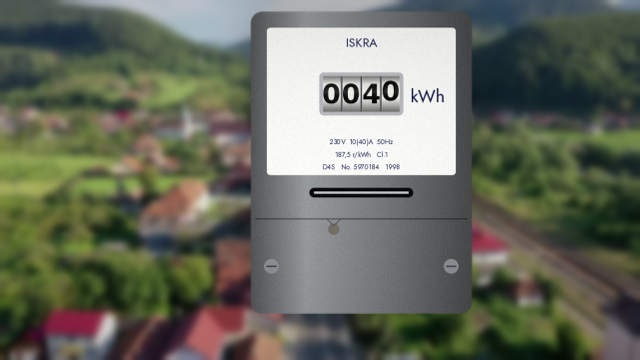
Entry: kWh 40
